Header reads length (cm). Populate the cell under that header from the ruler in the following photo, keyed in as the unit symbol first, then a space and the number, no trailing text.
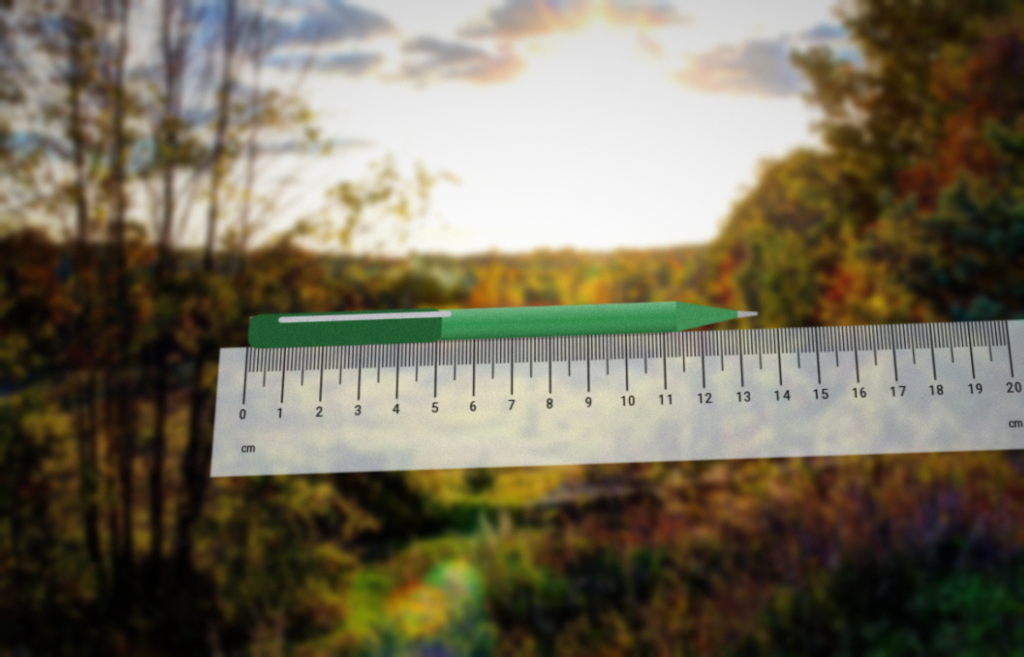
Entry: cm 13.5
